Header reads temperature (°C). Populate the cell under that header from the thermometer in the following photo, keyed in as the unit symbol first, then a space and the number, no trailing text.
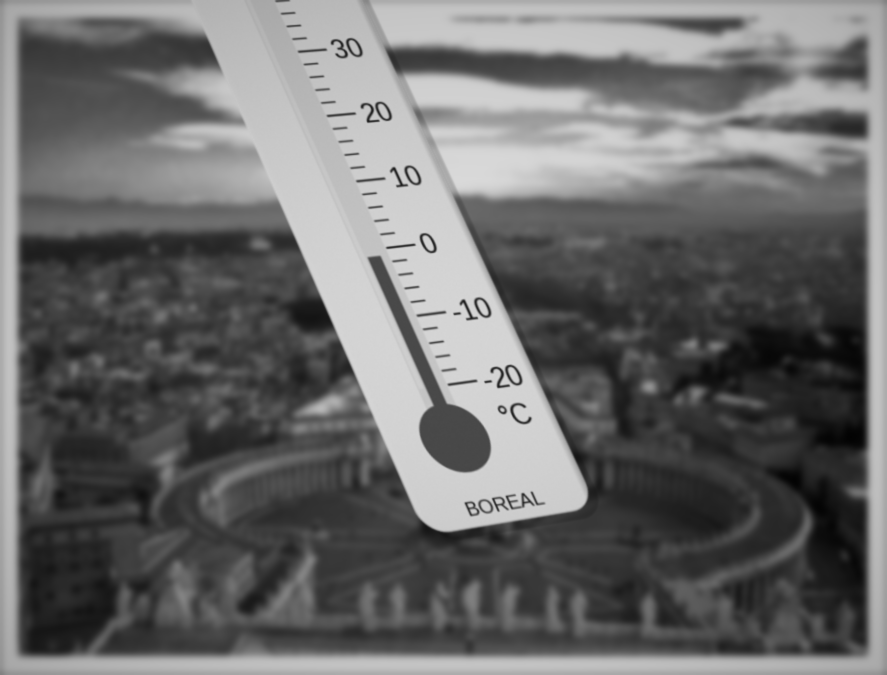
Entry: °C -1
